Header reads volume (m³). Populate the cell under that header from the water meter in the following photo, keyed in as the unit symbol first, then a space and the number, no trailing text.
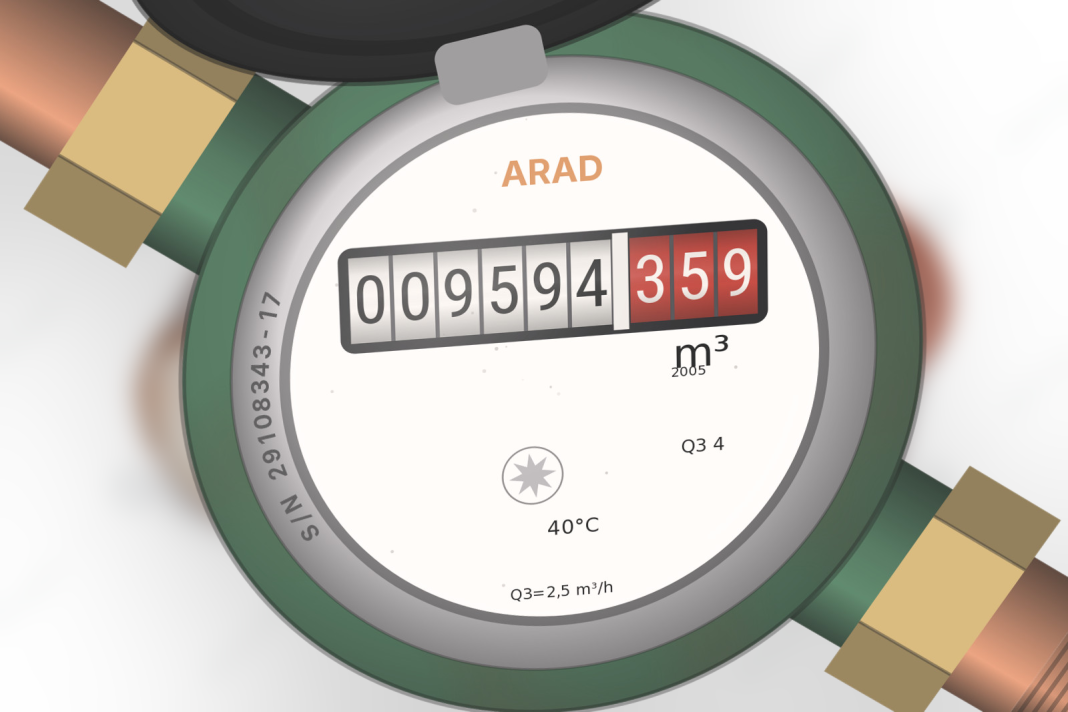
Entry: m³ 9594.359
